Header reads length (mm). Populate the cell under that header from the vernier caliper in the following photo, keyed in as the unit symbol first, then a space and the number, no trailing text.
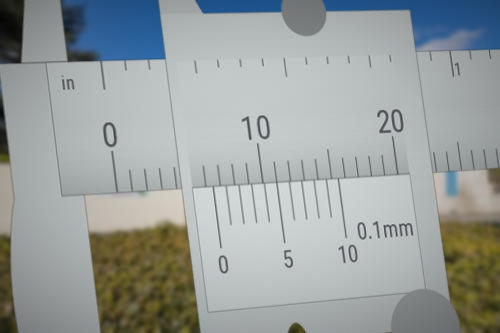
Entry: mm 6.5
